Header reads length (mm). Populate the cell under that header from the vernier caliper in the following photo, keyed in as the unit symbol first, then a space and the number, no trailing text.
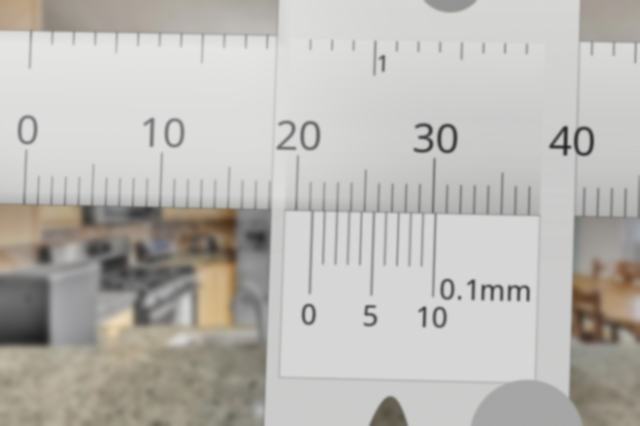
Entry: mm 21.2
